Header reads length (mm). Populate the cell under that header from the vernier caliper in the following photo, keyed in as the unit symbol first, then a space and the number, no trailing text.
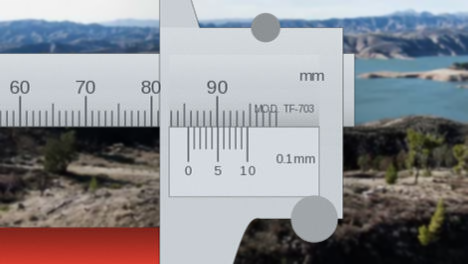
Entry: mm 85.6
